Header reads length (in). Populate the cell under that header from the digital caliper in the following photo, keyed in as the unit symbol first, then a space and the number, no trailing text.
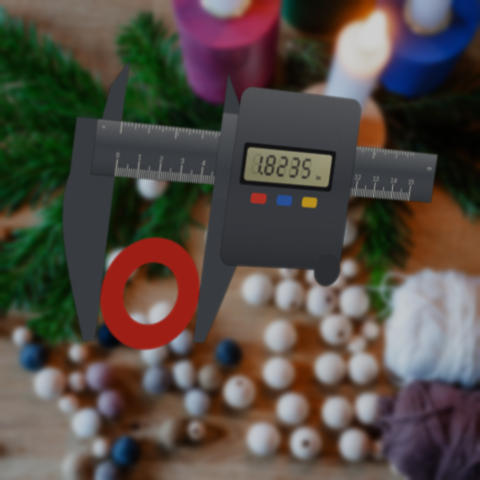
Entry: in 1.8235
